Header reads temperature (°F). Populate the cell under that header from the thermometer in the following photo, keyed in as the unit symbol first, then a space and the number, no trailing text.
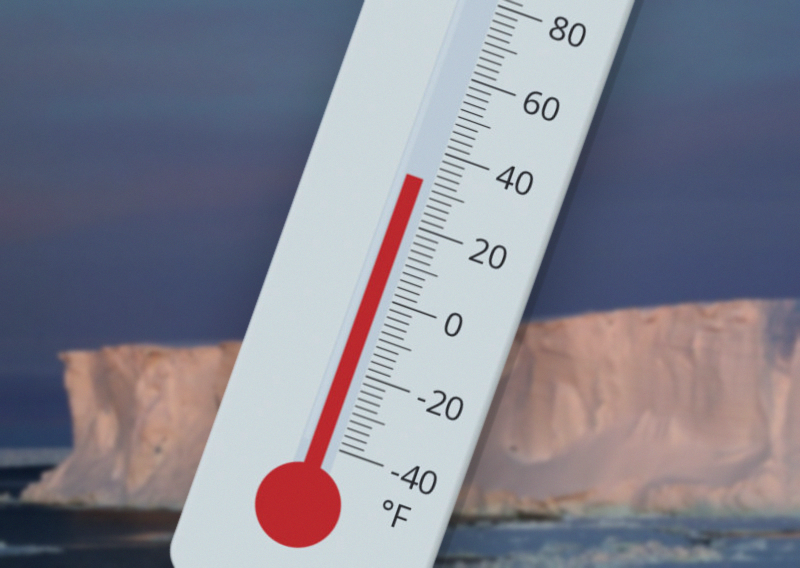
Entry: °F 32
